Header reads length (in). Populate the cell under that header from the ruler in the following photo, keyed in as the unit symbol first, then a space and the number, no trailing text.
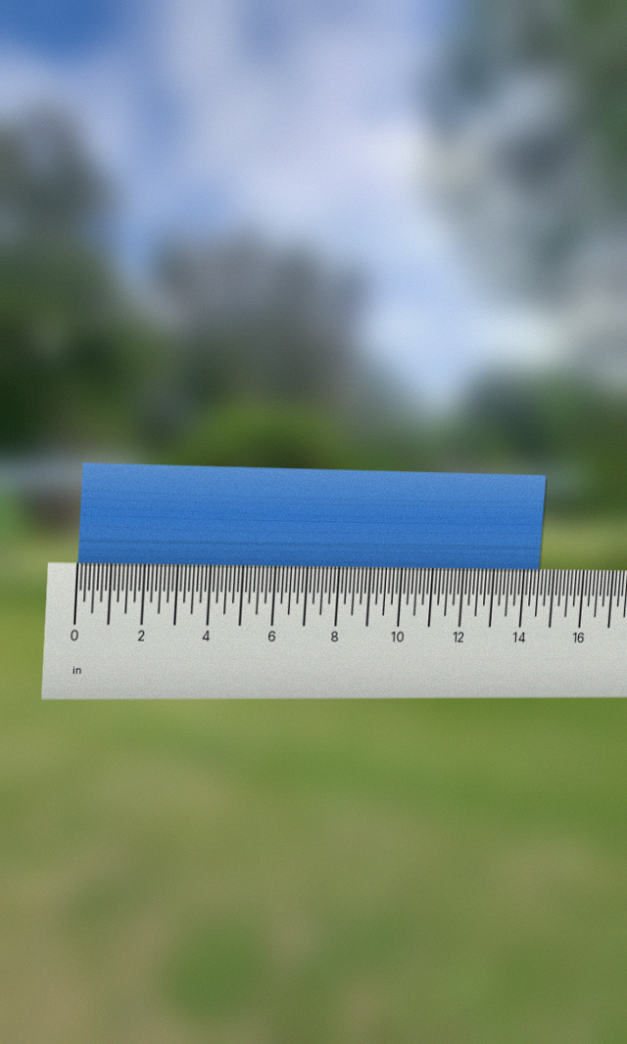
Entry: in 14.5
